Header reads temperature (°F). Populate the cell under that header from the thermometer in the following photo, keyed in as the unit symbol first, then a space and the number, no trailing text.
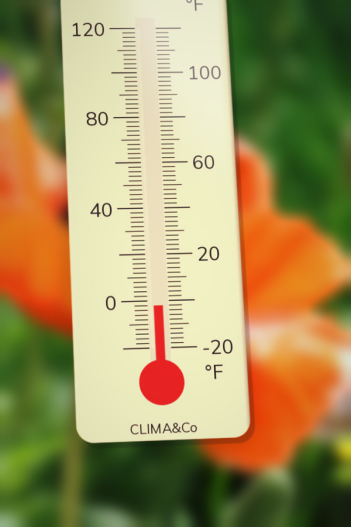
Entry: °F -2
